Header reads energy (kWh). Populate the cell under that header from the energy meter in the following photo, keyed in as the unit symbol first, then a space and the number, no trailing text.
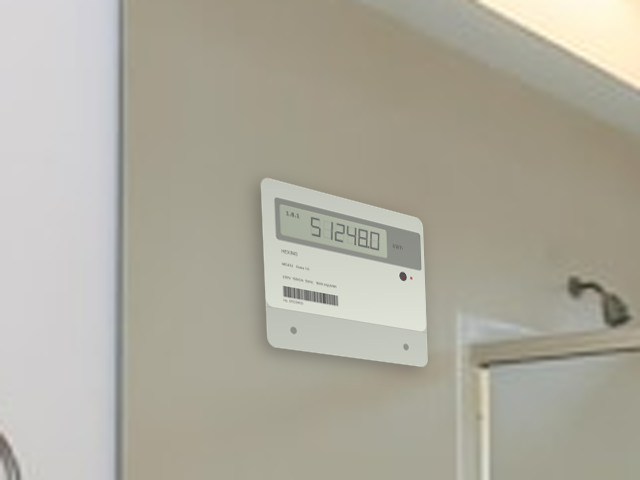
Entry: kWh 51248.0
